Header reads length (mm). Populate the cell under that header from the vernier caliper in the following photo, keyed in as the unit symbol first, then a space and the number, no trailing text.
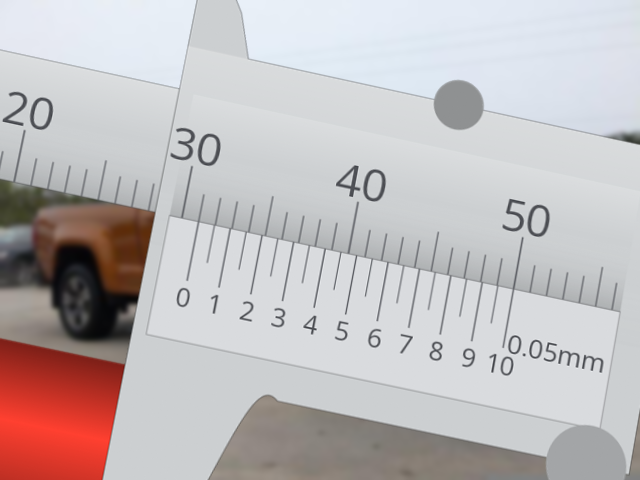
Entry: mm 31.0
